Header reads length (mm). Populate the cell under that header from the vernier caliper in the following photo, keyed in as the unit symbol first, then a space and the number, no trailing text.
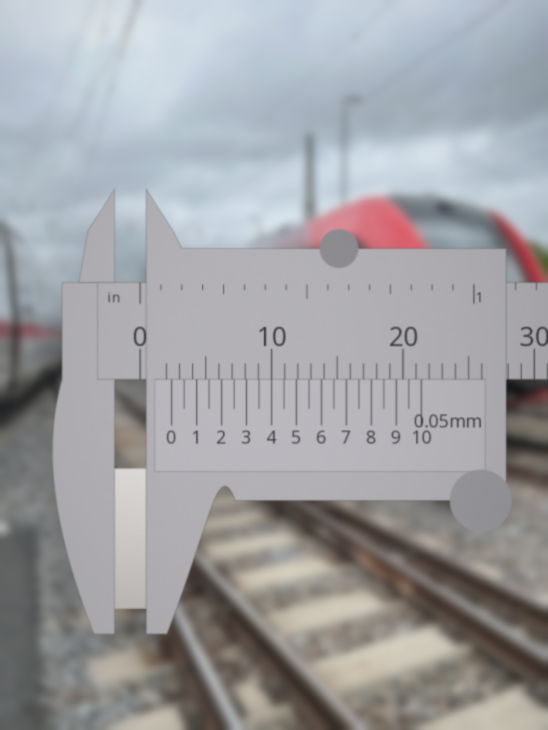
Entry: mm 2.4
